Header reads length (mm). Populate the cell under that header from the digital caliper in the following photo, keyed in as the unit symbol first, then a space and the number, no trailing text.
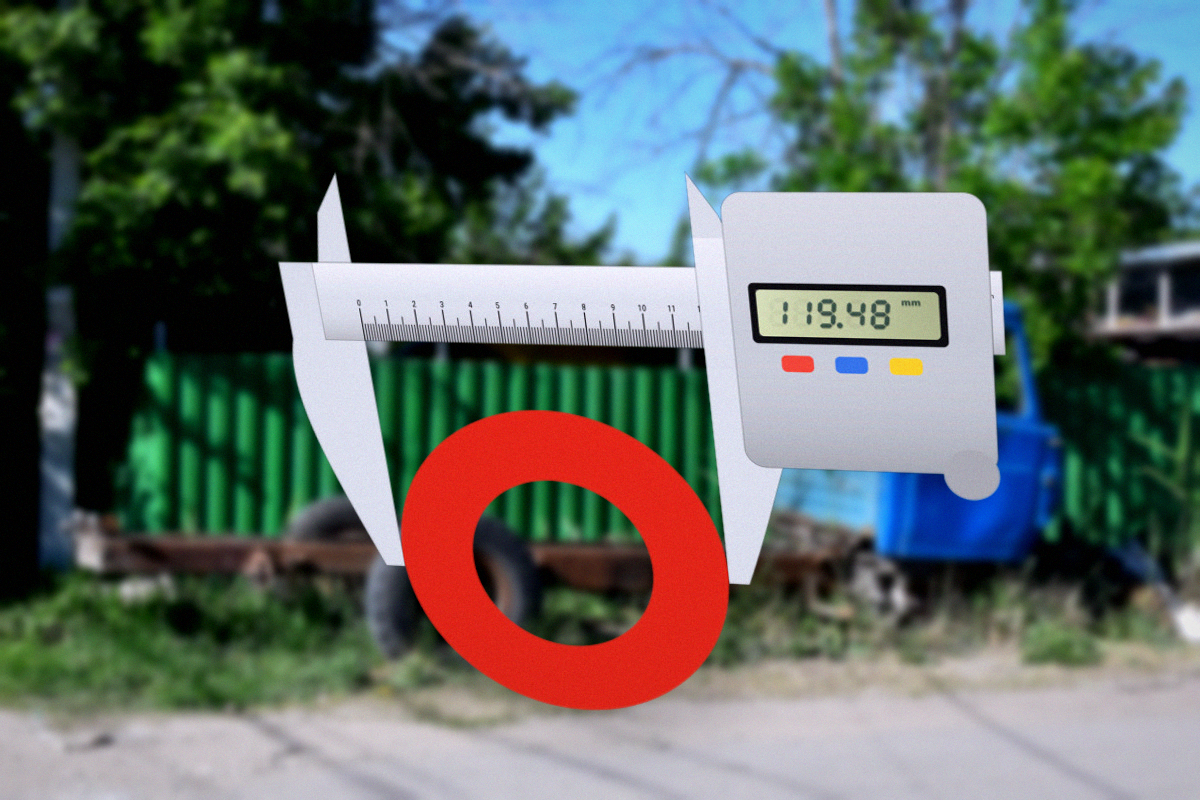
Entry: mm 119.48
